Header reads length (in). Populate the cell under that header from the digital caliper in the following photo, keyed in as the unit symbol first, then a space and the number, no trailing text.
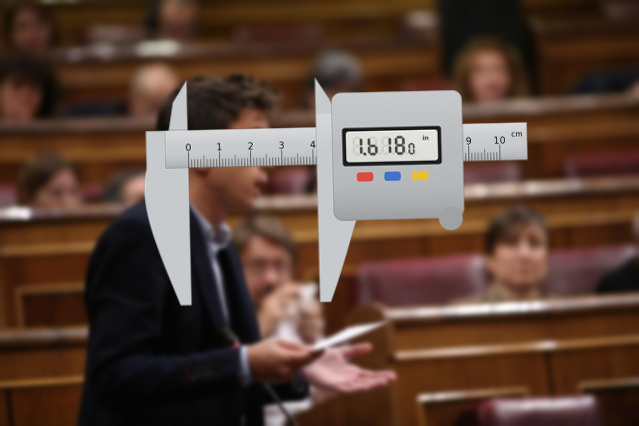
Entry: in 1.6180
